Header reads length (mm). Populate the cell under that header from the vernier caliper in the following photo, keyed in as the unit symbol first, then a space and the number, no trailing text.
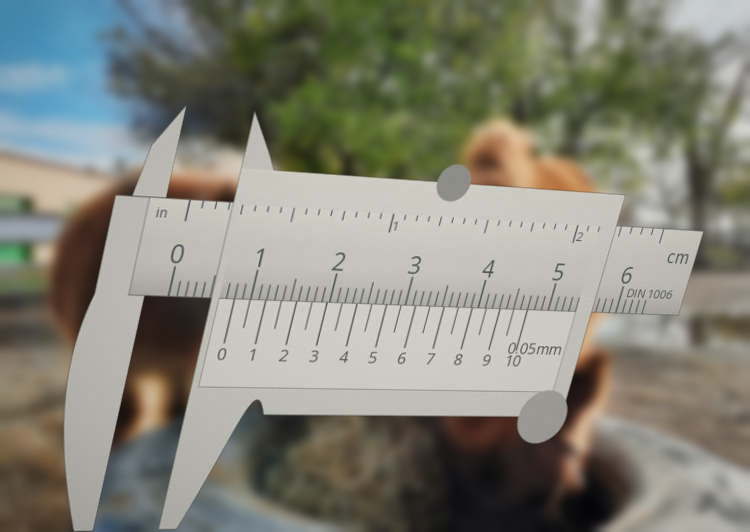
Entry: mm 8.0
